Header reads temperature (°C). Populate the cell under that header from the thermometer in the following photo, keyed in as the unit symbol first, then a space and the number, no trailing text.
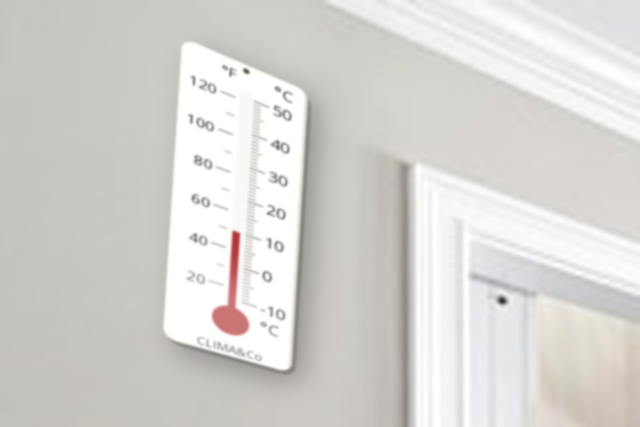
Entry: °C 10
